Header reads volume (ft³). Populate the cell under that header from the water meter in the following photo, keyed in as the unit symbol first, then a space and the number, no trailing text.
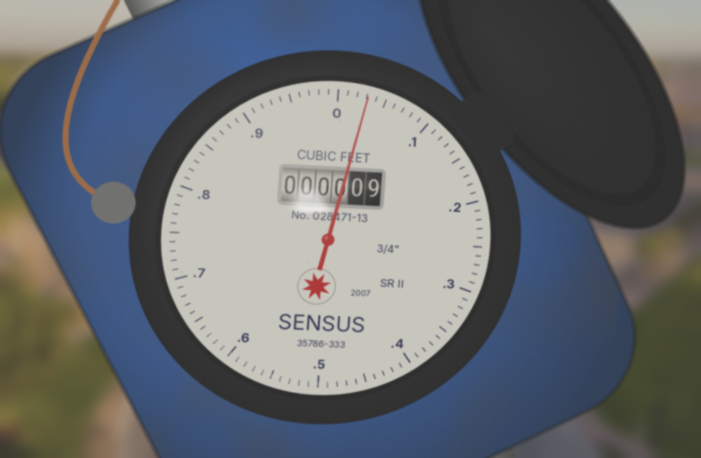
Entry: ft³ 9.03
